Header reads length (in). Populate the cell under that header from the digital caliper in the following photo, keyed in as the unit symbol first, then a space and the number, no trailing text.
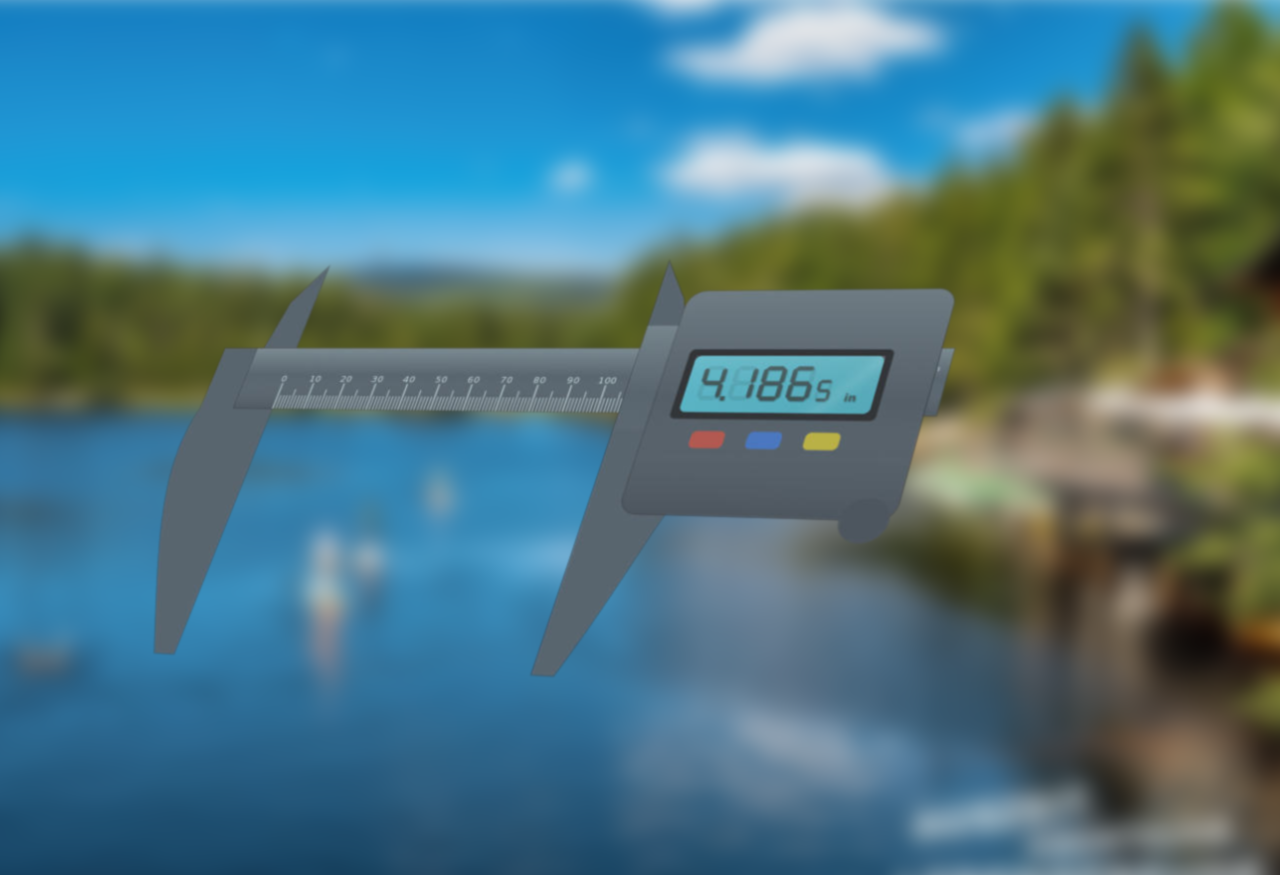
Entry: in 4.1865
